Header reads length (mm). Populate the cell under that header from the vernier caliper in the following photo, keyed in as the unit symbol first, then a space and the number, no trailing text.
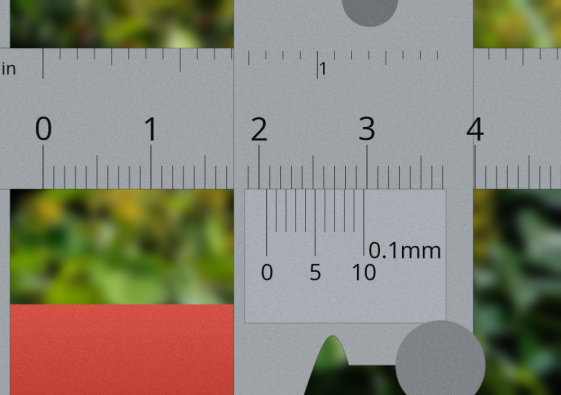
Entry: mm 20.7
